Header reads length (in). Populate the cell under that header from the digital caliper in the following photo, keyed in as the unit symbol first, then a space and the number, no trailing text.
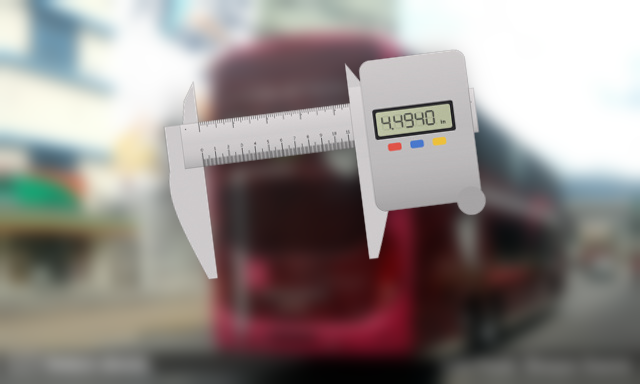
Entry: in 4.4940
